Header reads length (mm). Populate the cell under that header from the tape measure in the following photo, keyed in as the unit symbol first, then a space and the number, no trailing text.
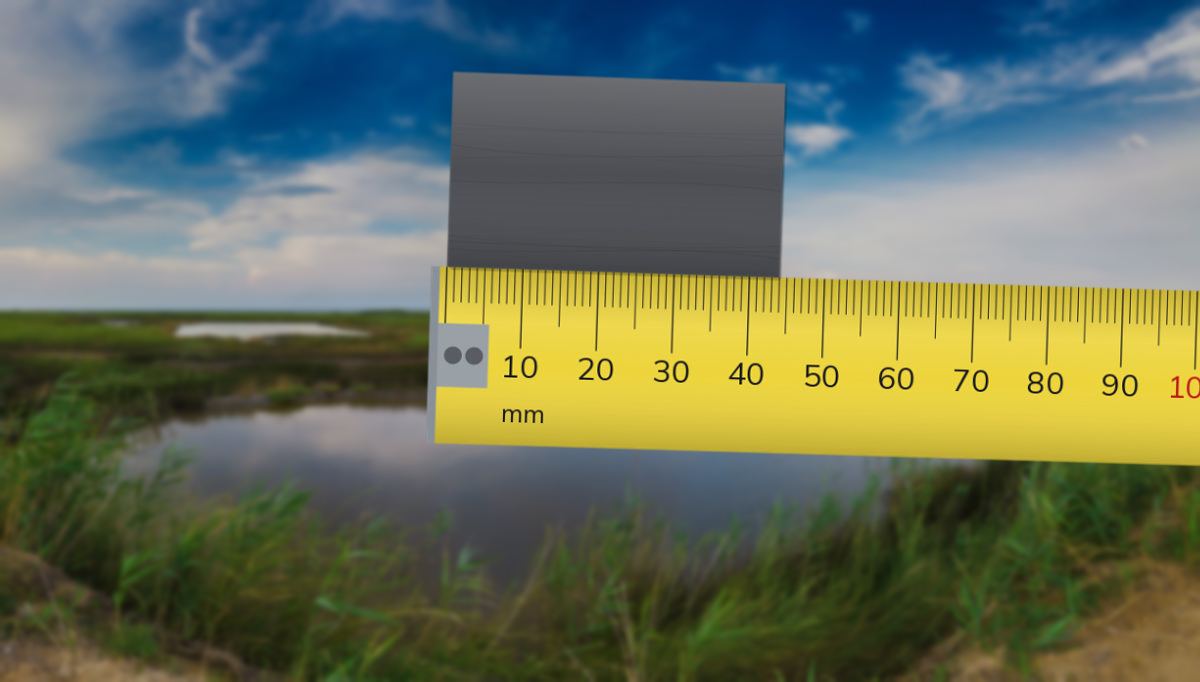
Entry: mm 44
